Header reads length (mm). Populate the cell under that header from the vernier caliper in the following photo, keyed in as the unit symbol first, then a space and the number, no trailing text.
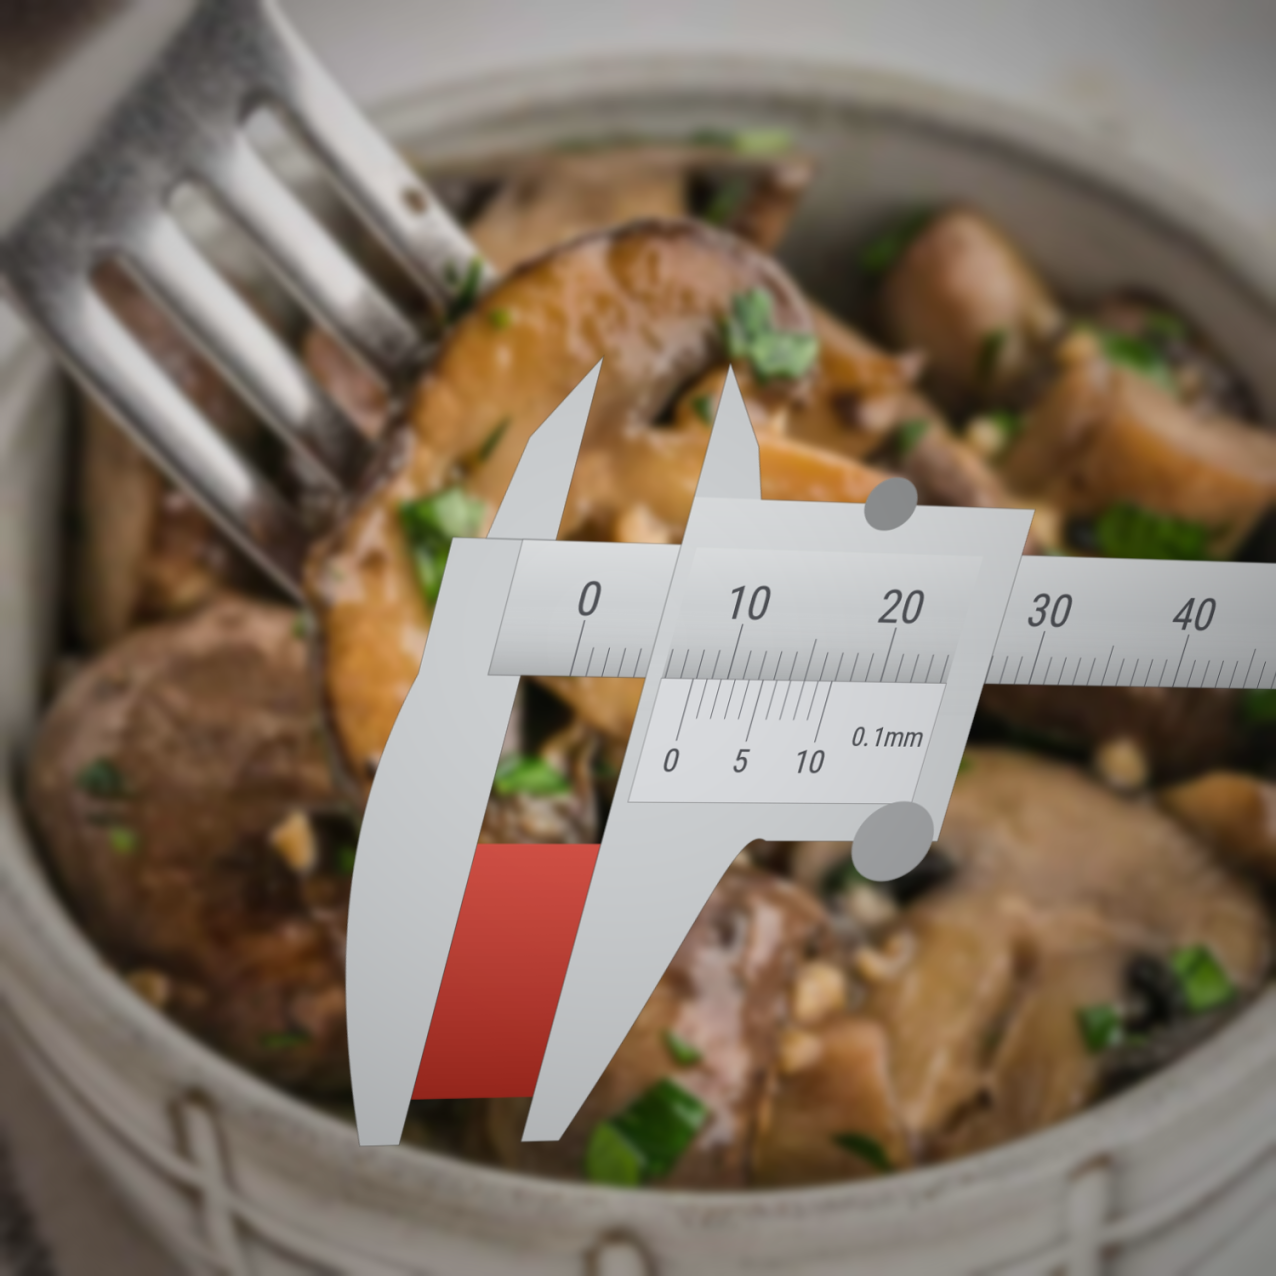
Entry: mm 7.8
